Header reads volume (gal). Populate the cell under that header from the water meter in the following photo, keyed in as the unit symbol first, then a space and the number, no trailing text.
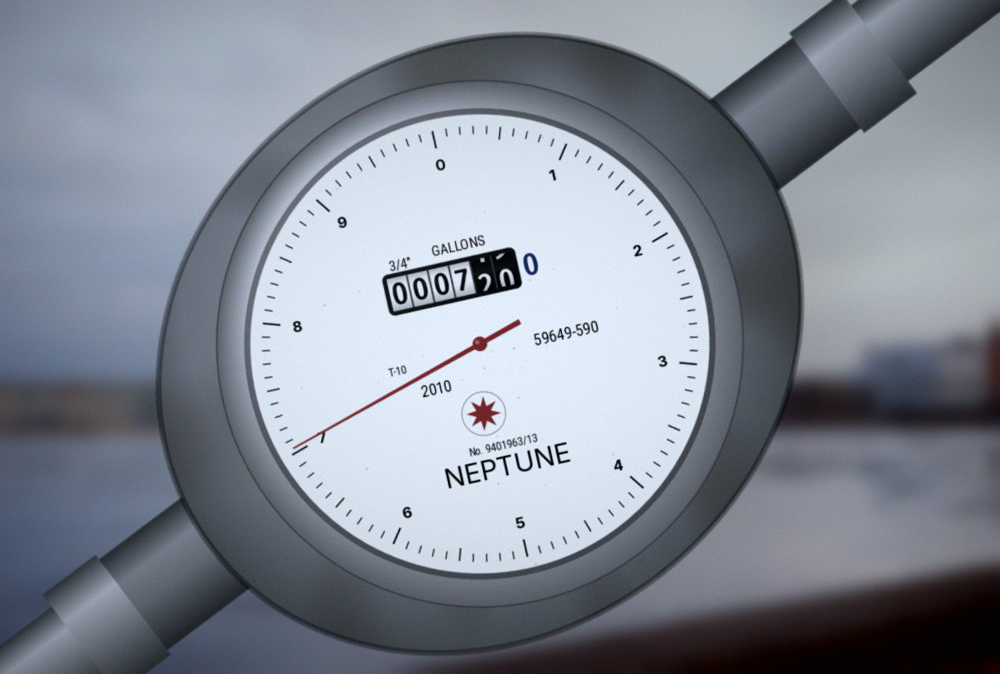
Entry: gal 7197.0
